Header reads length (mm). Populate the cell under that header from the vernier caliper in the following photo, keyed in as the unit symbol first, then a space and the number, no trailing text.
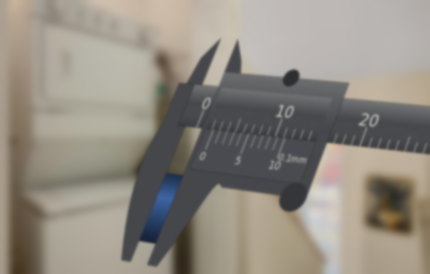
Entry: mm 2.2
